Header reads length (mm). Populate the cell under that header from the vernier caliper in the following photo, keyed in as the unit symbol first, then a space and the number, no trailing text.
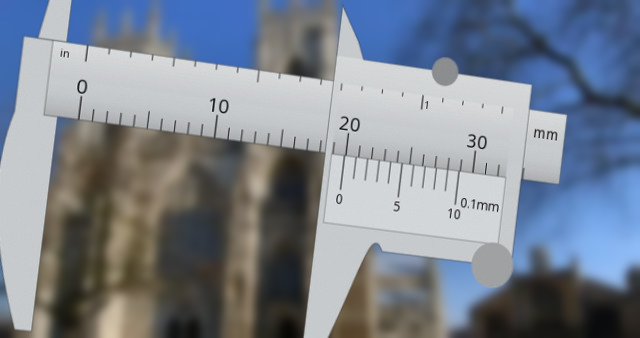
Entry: mm 19.9
